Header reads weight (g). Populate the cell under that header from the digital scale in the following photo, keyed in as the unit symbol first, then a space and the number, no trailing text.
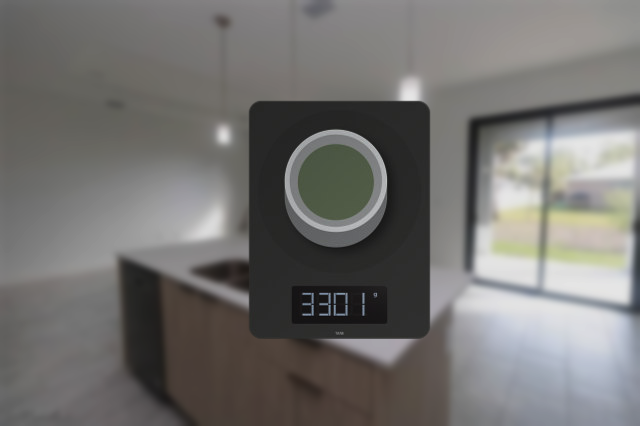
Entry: g 3301
